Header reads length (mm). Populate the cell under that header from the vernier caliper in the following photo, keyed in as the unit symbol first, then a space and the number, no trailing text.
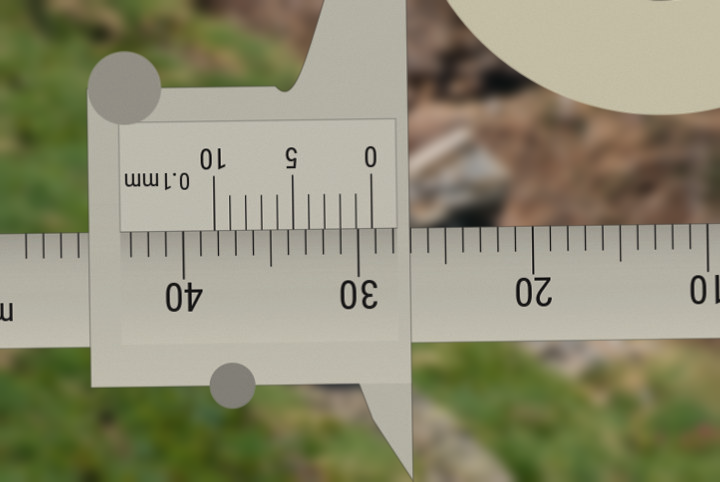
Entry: mm 29.2
